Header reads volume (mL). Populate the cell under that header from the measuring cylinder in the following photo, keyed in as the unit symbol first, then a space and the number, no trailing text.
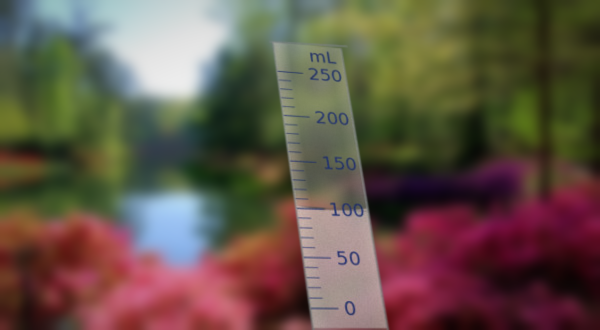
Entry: mL 100
